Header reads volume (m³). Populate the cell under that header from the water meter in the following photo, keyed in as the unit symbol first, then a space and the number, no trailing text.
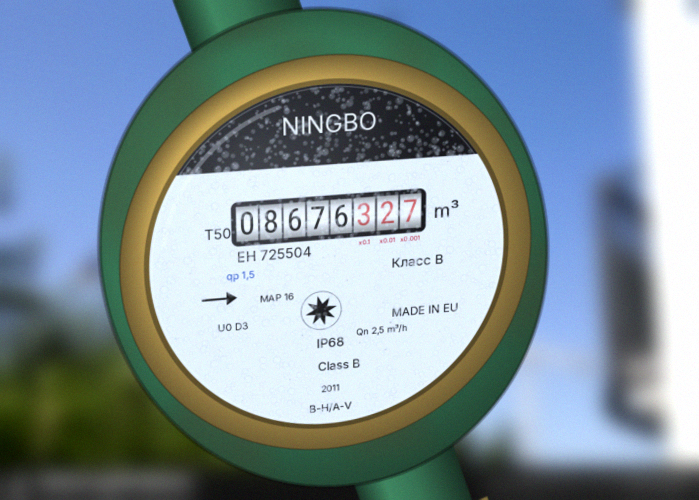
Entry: m³ 8676.327
